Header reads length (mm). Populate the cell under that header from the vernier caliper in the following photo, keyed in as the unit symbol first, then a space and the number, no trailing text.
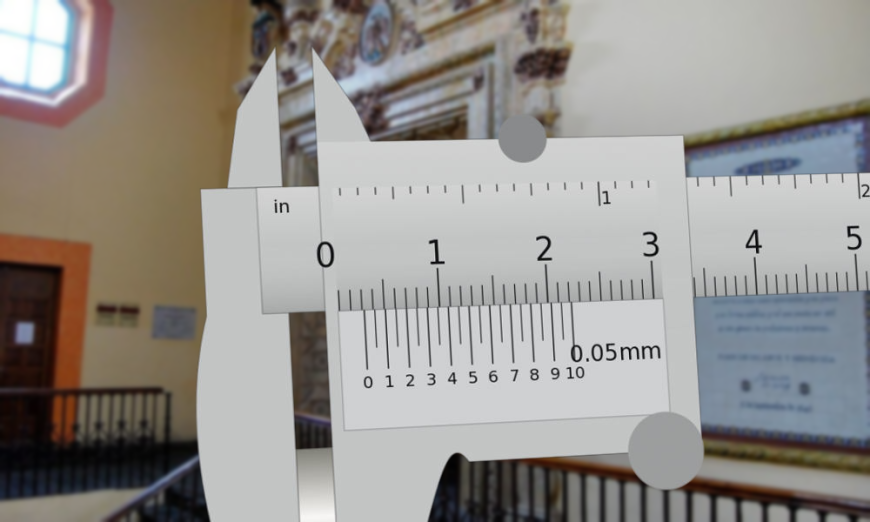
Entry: mm 3.2
